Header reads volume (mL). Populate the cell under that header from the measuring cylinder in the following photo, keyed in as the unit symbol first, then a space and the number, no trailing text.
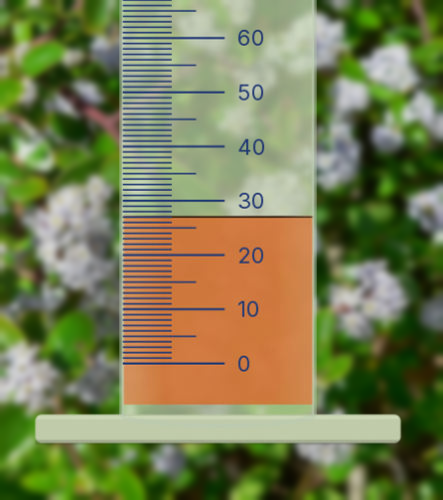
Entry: mL 27
